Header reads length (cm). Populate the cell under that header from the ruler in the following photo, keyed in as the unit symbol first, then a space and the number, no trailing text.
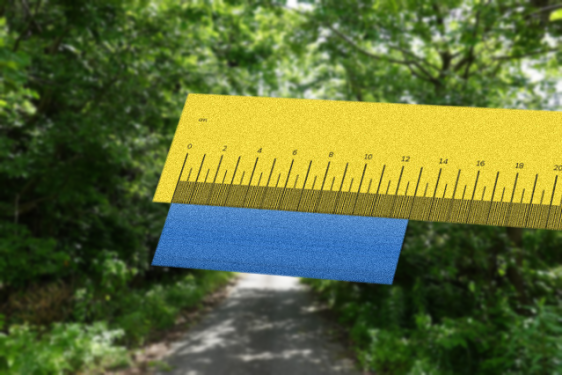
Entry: cm 13
